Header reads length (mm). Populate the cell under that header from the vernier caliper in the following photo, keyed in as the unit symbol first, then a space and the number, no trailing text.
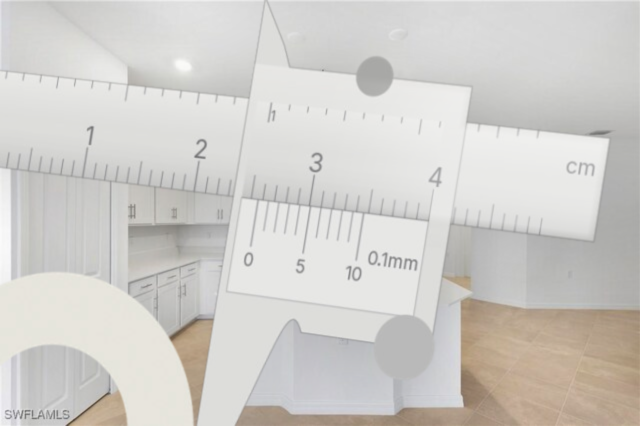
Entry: mm 25.6
